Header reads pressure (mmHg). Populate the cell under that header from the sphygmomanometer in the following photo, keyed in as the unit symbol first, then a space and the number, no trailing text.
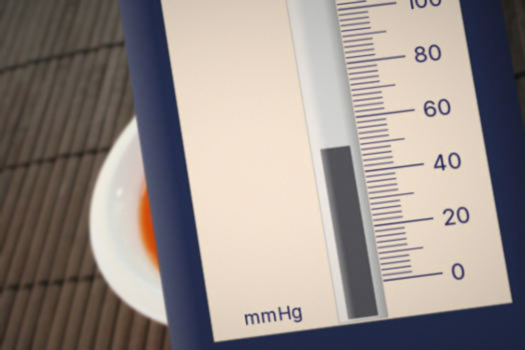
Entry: mmHg 50
